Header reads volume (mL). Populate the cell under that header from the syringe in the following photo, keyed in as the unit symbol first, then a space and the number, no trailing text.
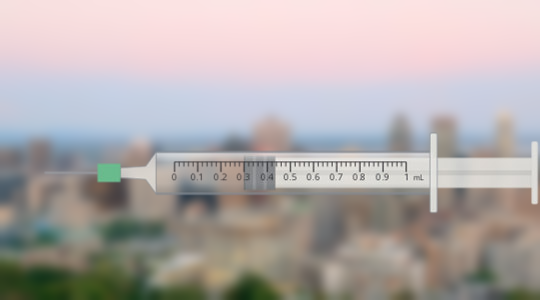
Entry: mL 0.3
